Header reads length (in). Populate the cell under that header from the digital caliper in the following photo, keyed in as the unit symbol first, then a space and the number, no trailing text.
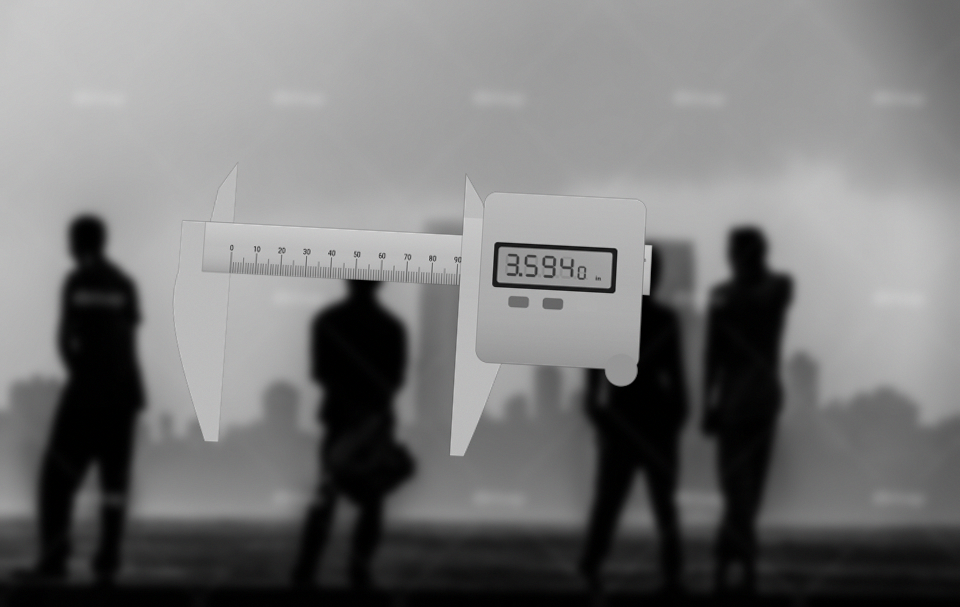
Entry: in 3.5940
